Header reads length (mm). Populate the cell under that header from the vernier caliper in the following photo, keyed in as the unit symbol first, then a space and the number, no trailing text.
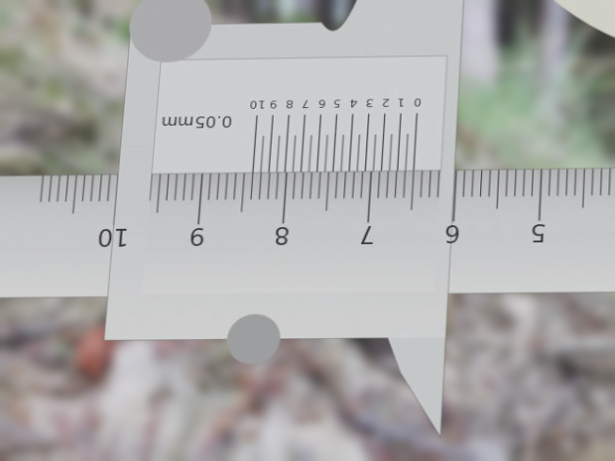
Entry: mm 65.0
